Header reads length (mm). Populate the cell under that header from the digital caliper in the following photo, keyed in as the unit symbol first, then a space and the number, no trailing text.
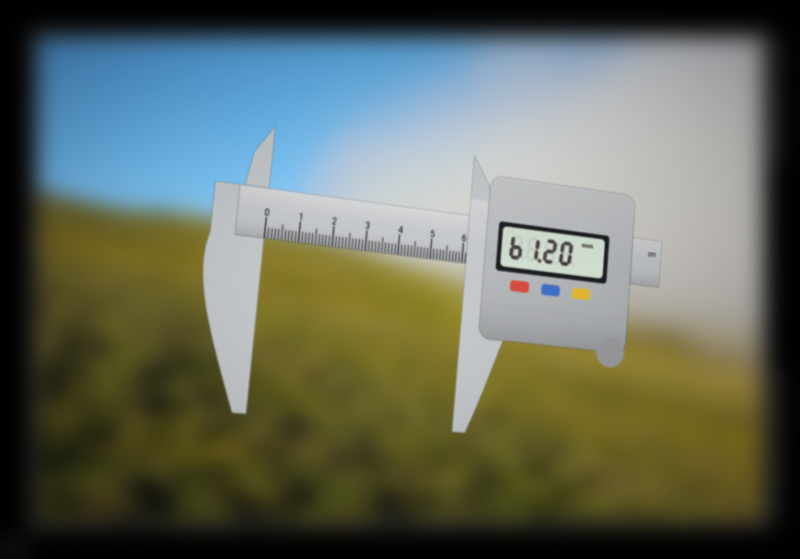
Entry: mm 61.20
